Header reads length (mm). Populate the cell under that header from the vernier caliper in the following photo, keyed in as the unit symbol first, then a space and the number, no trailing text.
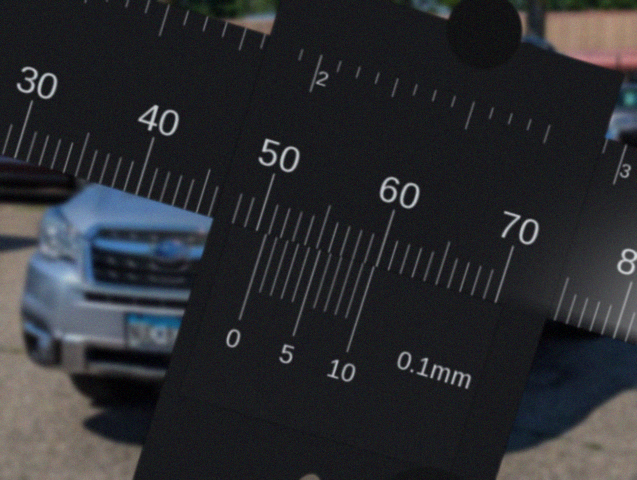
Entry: mm 50.8
